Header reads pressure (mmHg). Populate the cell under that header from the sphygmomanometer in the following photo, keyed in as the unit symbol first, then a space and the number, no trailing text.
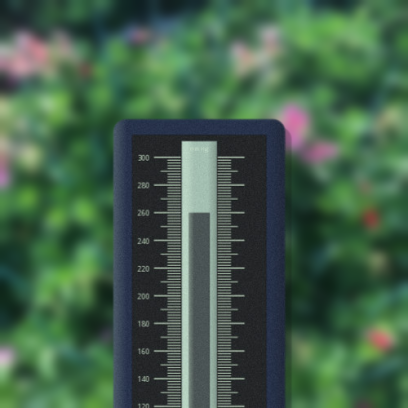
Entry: mmHg 260
